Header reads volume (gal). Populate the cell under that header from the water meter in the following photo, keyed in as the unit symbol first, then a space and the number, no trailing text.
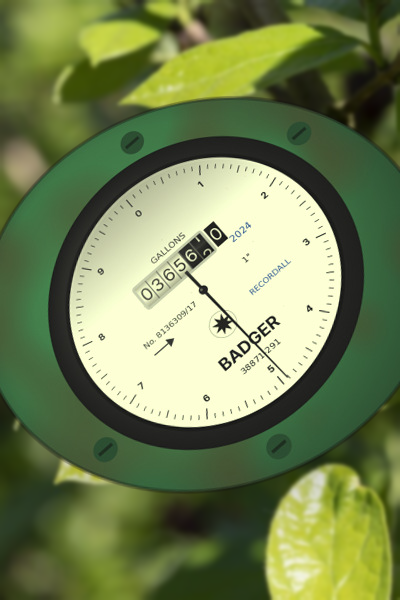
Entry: gal 365614.9
